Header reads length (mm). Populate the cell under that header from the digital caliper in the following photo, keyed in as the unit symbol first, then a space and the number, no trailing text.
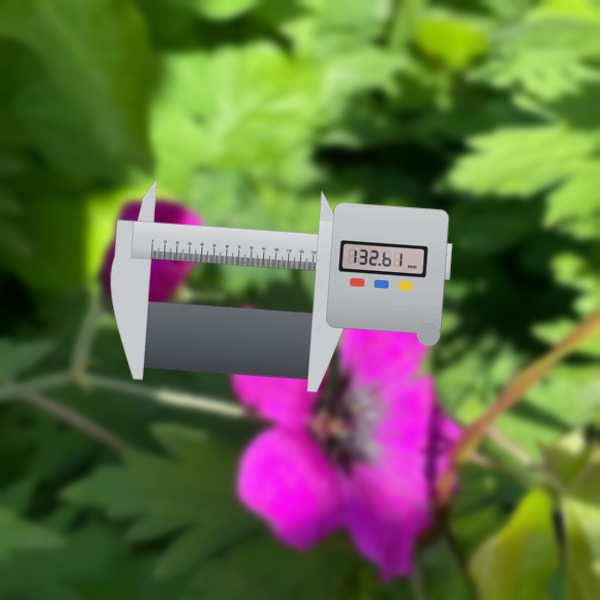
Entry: mm 132.61
